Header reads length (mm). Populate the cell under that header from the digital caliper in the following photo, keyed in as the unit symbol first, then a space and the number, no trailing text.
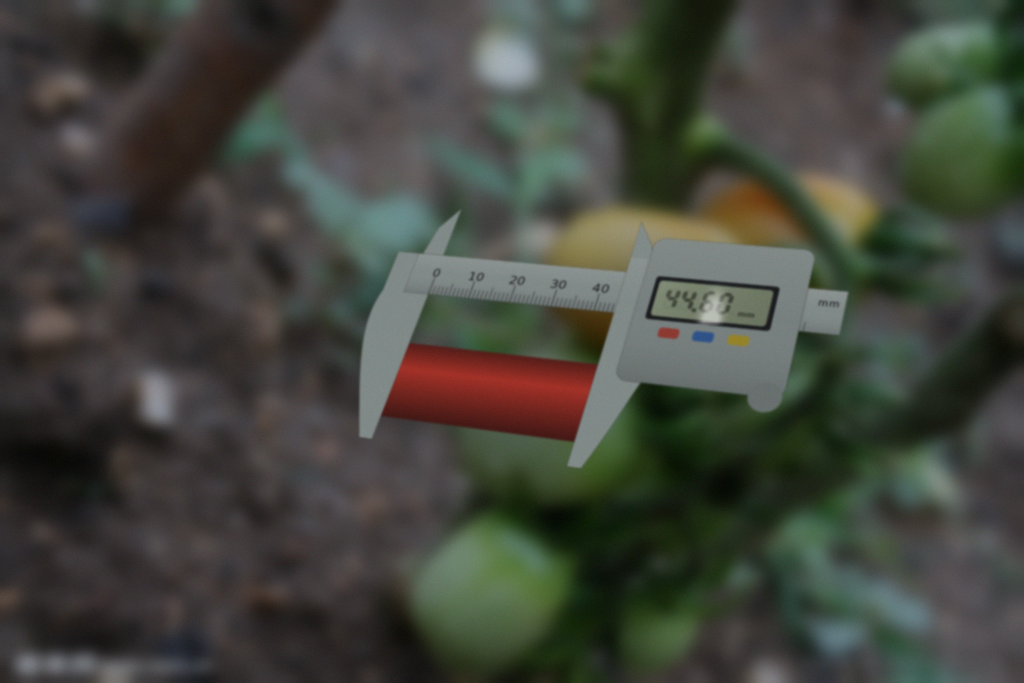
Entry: mm 44.60
